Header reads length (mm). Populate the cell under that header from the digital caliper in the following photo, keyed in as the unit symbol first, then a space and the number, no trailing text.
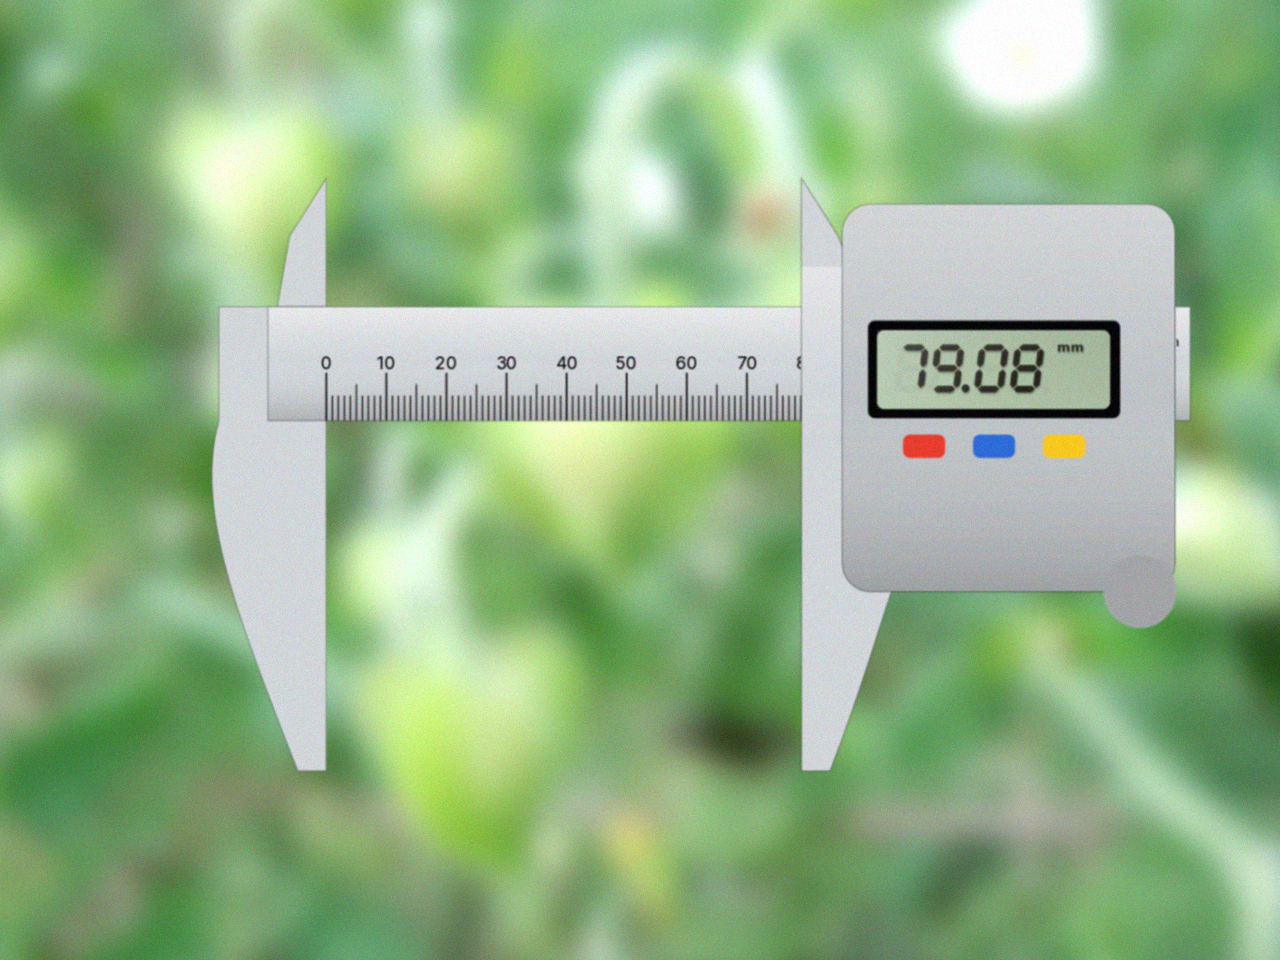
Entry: mm 79.08
